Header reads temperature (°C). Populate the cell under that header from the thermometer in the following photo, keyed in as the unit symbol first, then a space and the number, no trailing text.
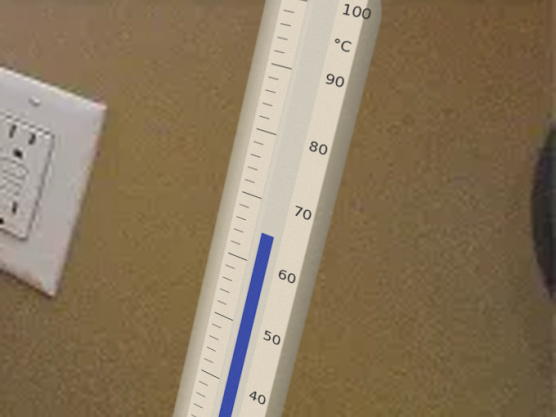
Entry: °C 65
